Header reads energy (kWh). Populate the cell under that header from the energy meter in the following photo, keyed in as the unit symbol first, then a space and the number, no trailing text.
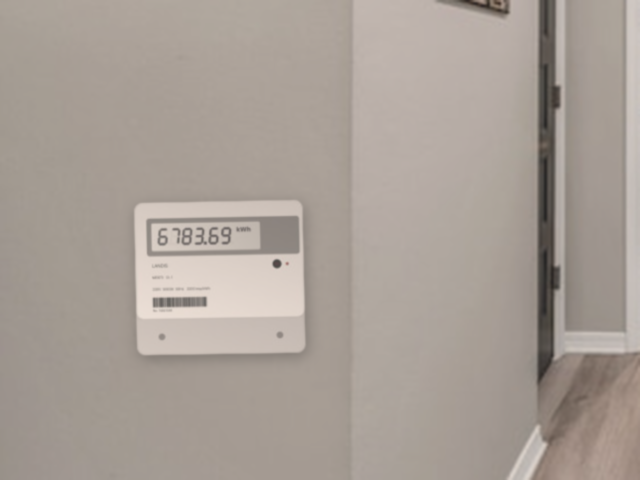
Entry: kWh 6783.69
